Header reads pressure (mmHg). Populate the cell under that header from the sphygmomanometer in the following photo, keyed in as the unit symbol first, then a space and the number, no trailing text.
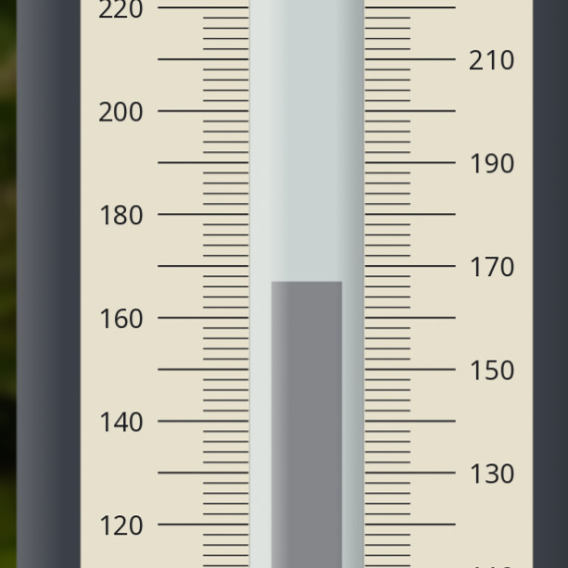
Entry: mmHg 167
